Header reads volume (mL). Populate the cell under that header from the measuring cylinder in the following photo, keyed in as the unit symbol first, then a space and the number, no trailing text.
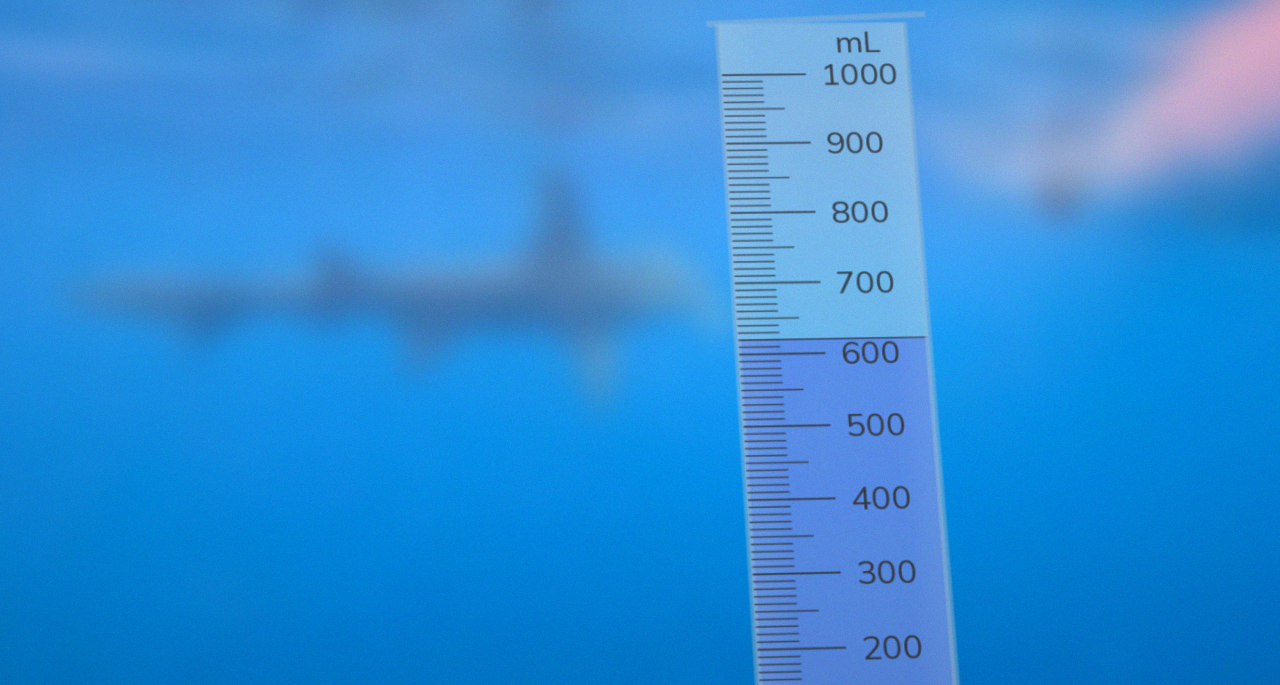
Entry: mL 620
